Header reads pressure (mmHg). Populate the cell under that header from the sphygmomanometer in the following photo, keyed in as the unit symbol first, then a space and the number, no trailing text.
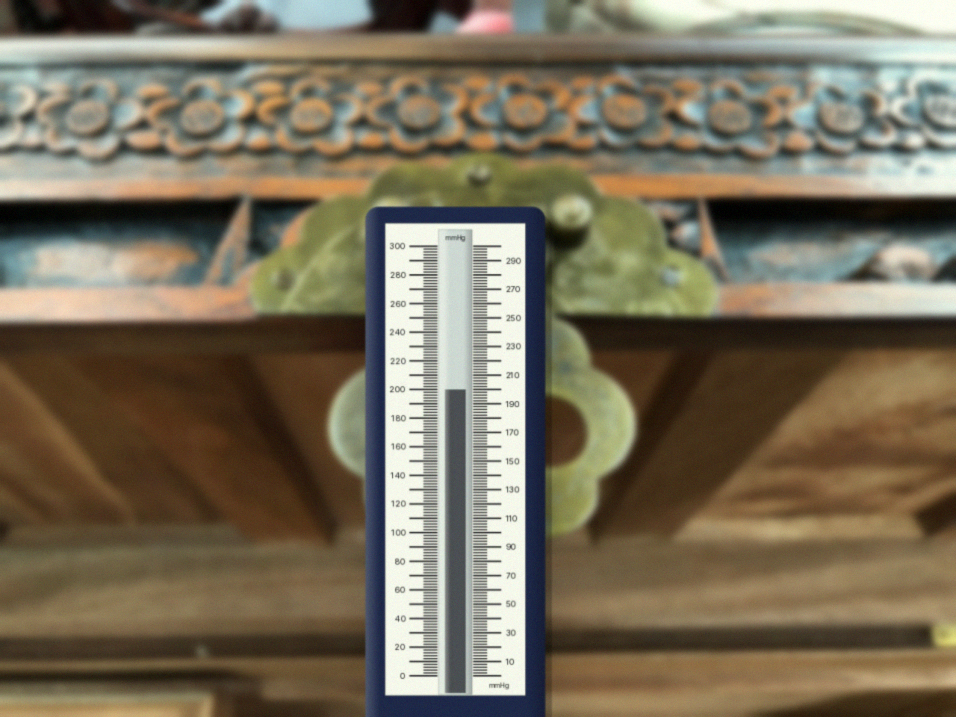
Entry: mmHg 200
